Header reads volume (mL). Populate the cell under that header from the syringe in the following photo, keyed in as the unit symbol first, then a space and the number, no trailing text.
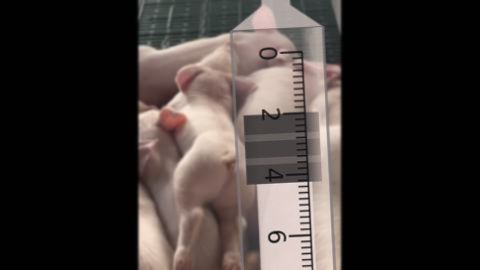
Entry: mL 2
